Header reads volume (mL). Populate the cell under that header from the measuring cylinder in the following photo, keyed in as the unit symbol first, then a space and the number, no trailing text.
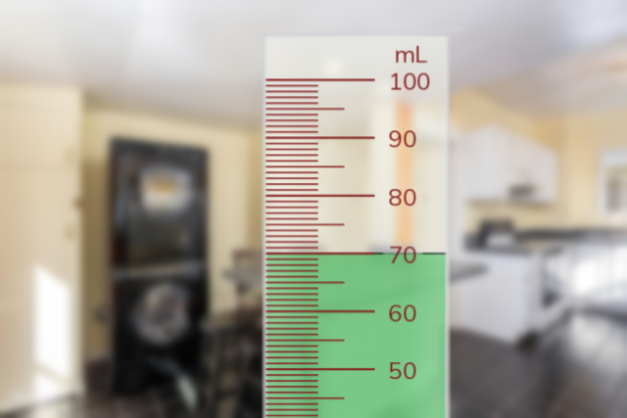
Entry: mL 70
